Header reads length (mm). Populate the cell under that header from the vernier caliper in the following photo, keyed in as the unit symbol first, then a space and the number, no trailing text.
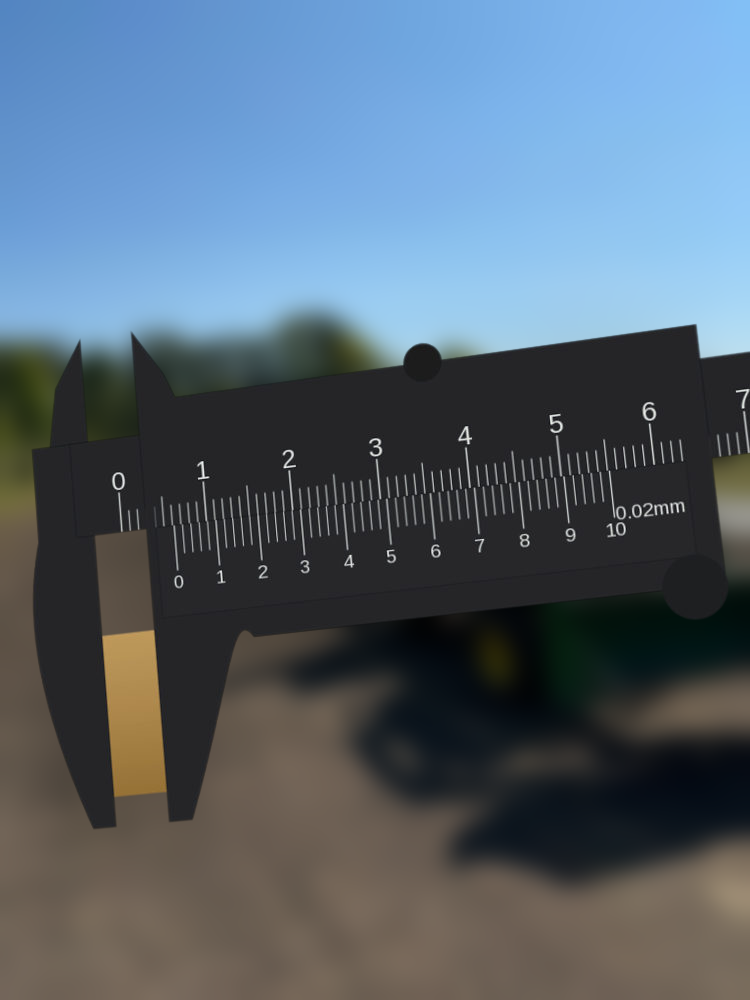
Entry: mm 6.2
